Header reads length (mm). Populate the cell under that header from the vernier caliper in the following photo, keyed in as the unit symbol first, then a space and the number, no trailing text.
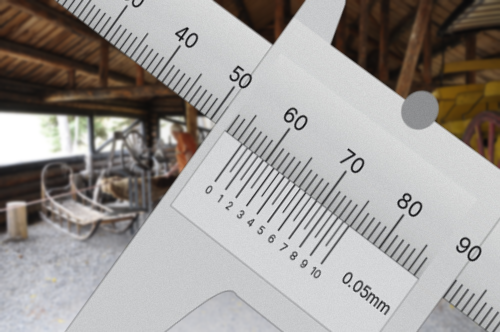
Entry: mm 55.8
